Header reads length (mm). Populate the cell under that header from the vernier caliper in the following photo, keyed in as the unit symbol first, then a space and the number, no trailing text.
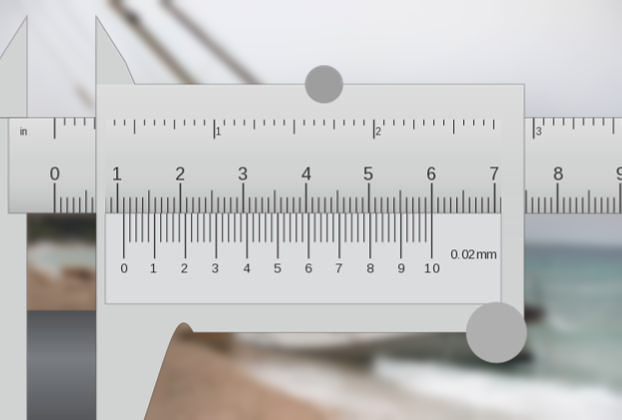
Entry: mm 11.0
